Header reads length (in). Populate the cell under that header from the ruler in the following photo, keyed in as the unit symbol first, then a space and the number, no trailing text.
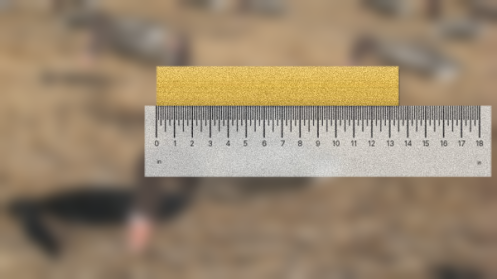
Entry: in 13.5
